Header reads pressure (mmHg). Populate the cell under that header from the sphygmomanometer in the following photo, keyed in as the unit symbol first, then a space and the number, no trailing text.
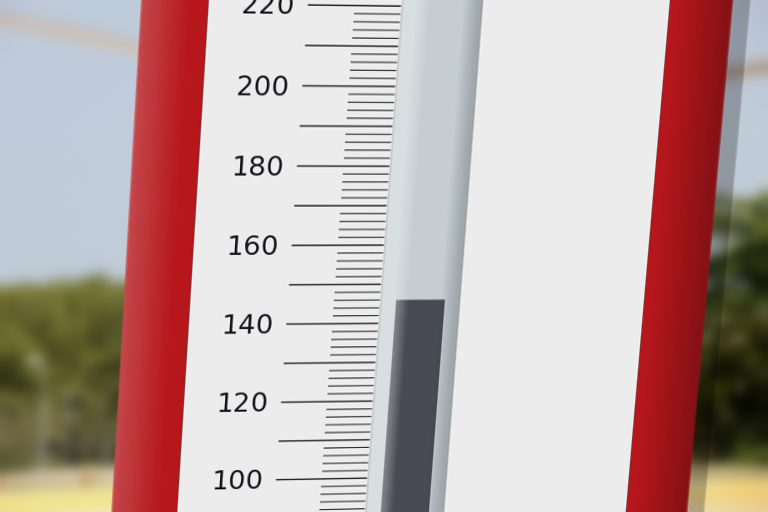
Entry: mmHg 146
